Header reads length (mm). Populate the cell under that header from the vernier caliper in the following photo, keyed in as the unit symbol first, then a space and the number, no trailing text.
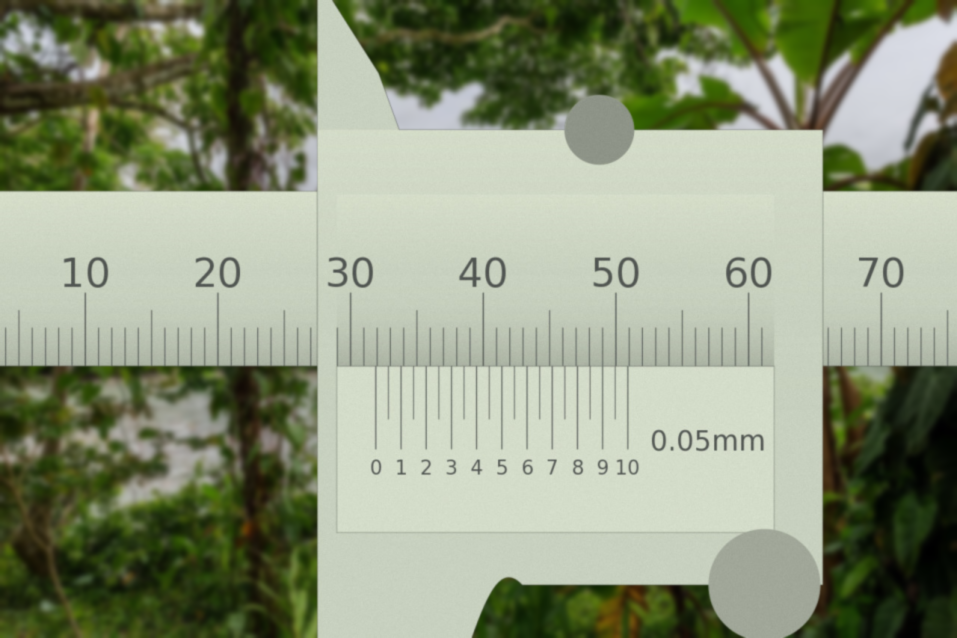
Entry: mm 31.9
